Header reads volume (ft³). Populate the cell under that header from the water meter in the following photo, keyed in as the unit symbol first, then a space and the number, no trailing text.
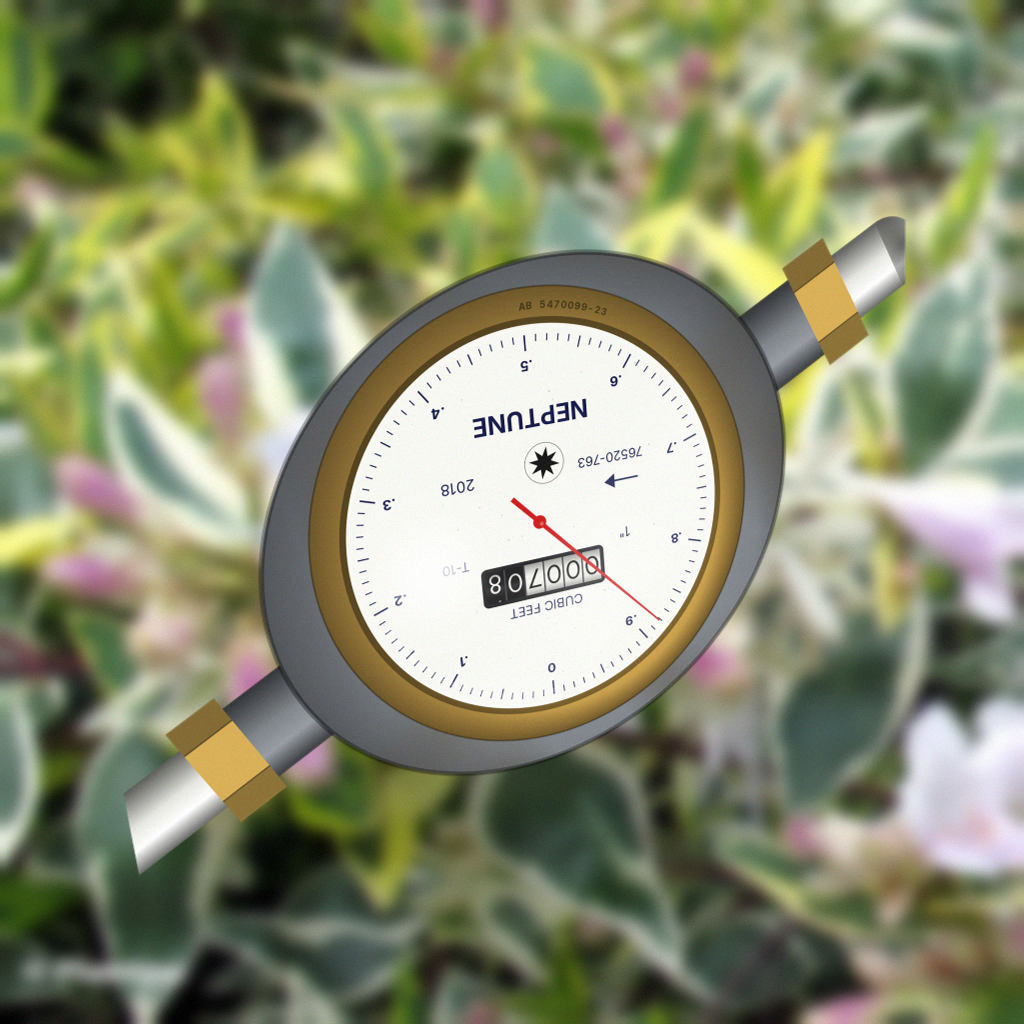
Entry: ft³ 707.88
